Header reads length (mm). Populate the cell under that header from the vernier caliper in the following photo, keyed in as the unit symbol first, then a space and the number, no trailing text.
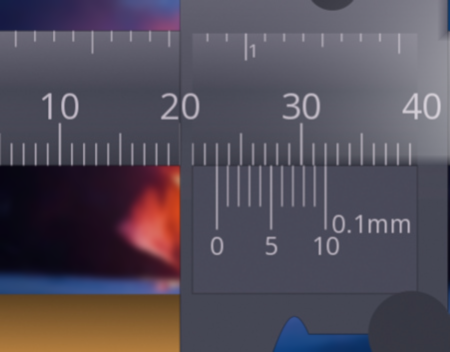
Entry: mm 23.0
